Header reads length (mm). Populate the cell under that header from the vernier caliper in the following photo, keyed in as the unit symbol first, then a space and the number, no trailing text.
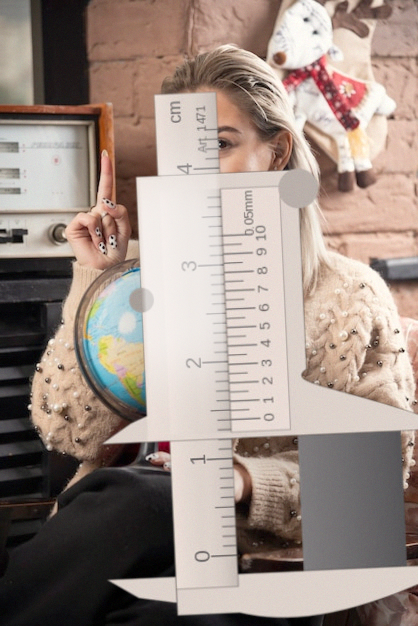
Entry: mm 14.0
